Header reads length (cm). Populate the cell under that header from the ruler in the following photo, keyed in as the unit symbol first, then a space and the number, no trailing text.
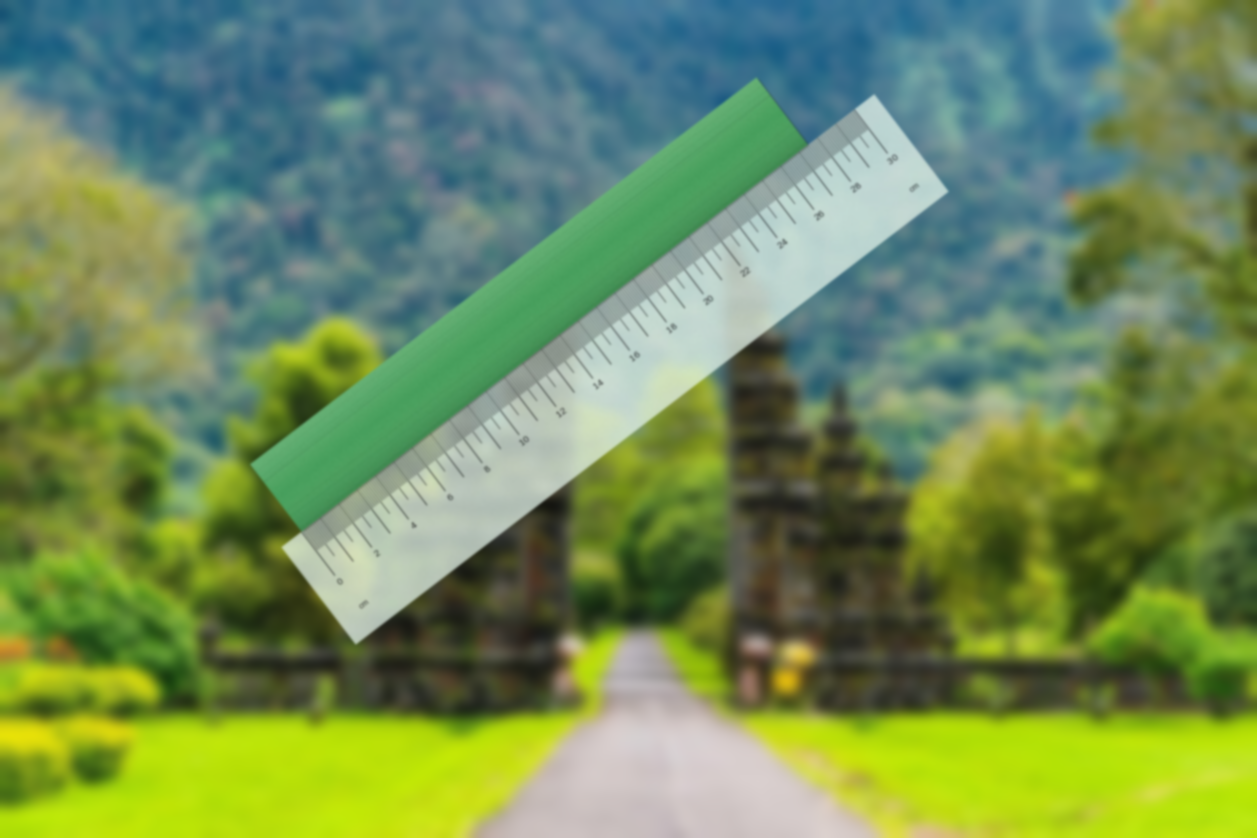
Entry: cm 27.5
